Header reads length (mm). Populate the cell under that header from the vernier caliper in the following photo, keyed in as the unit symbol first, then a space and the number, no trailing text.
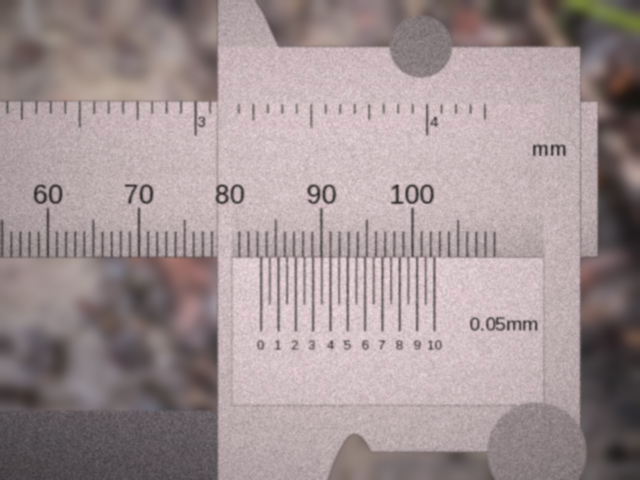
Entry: mm 83.4
